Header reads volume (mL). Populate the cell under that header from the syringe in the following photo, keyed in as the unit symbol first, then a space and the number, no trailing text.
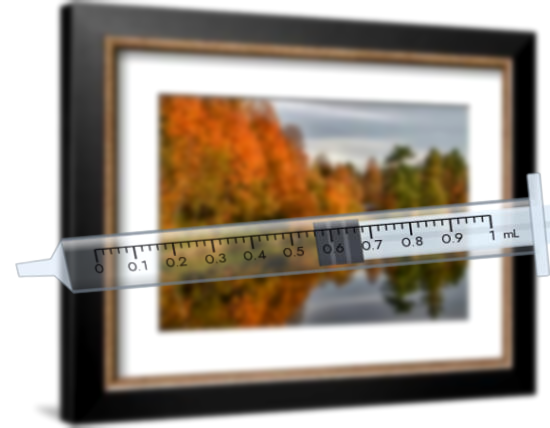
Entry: mL 0.56
